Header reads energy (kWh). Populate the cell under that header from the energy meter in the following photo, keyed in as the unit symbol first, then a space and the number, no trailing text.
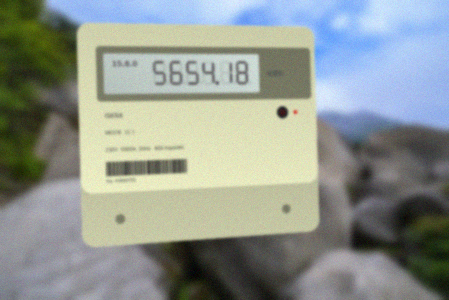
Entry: kWh 5654.18
